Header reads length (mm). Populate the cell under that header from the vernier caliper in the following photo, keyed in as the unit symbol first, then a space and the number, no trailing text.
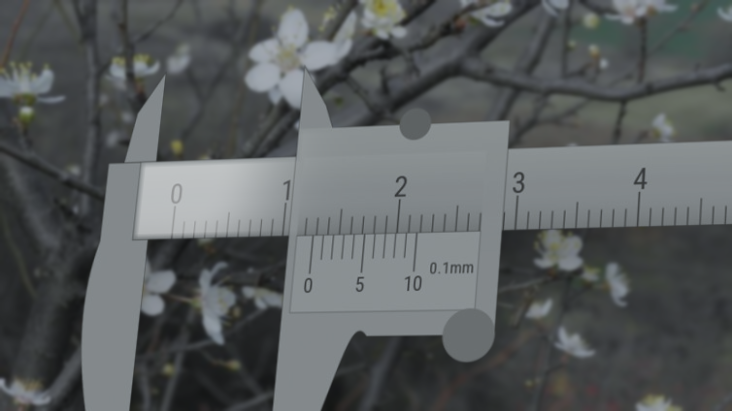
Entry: mm 12.7
